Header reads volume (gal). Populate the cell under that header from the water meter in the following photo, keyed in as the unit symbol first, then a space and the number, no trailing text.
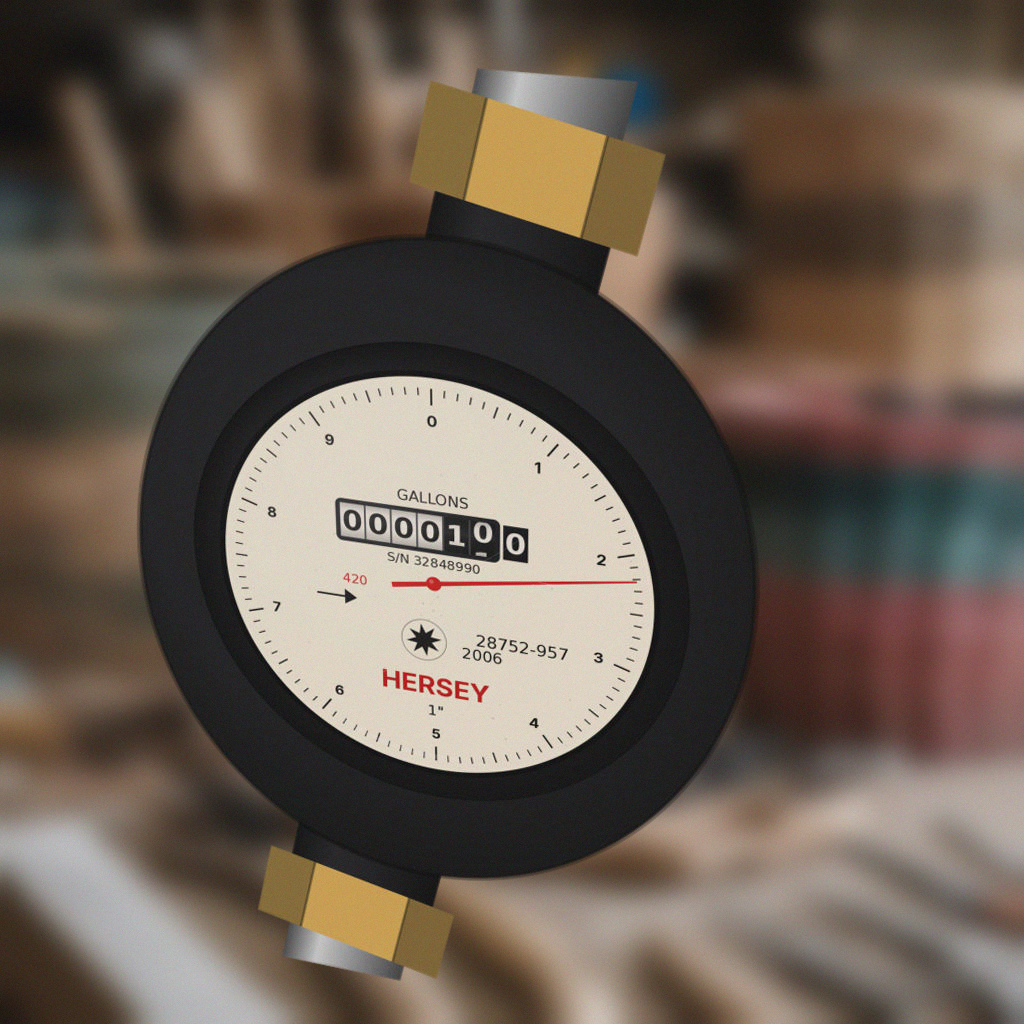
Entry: gal 102.2
